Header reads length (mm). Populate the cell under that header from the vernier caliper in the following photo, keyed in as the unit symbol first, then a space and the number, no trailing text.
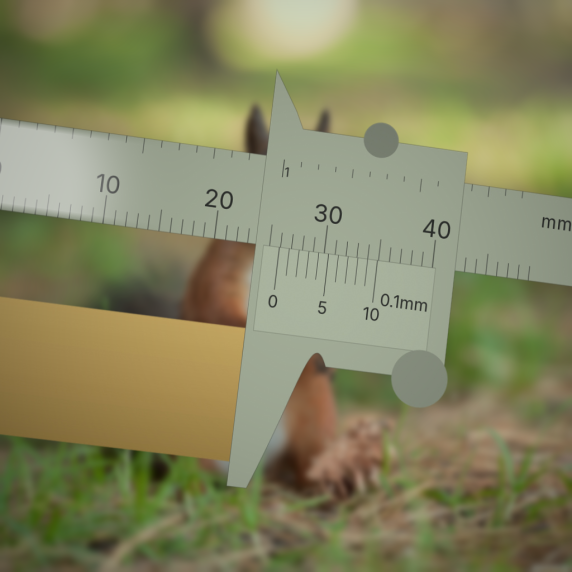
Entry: mm 25.9
